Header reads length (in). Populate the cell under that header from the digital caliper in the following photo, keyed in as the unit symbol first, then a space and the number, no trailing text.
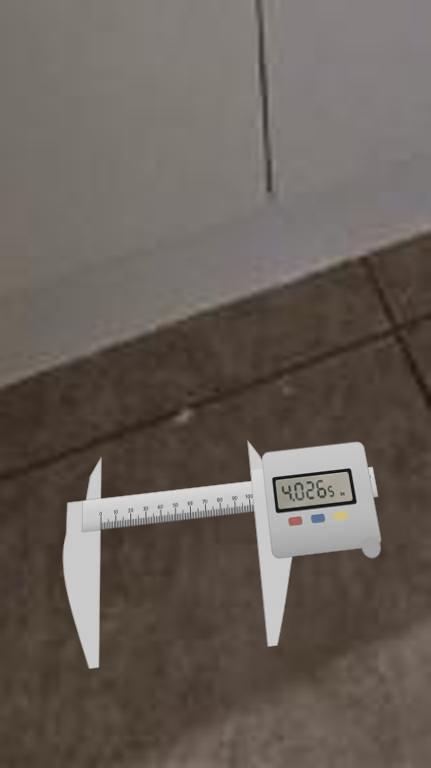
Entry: in 4.0265
